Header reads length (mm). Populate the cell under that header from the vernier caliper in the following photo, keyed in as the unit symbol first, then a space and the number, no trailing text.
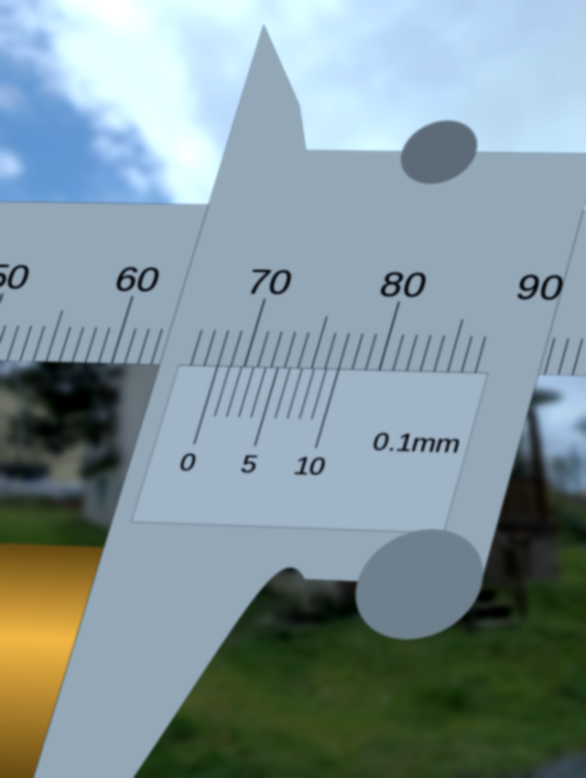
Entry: mm 68.0
